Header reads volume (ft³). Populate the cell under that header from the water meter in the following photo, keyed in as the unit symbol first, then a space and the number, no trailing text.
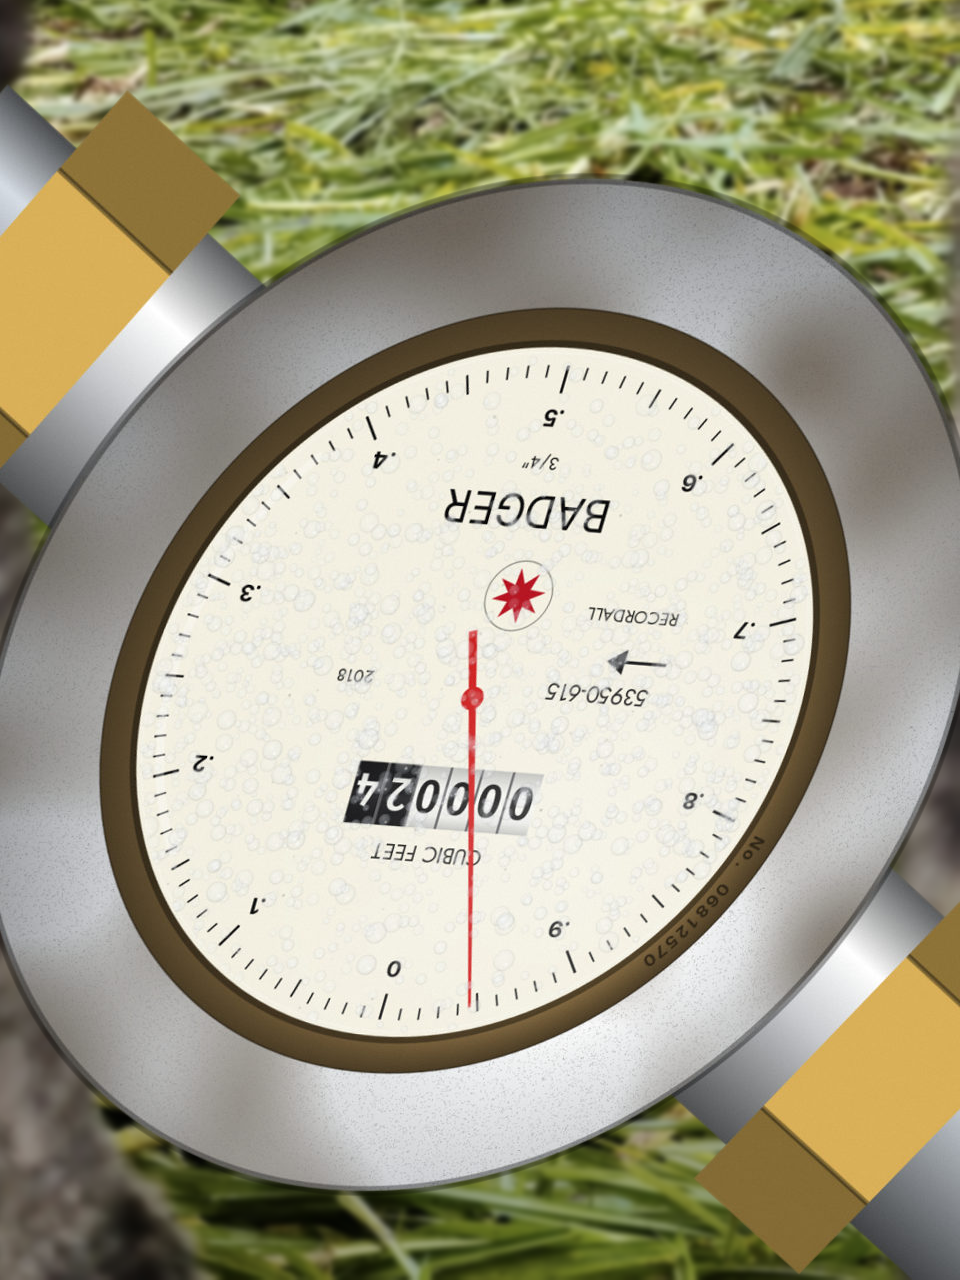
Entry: ft³ 23.95
